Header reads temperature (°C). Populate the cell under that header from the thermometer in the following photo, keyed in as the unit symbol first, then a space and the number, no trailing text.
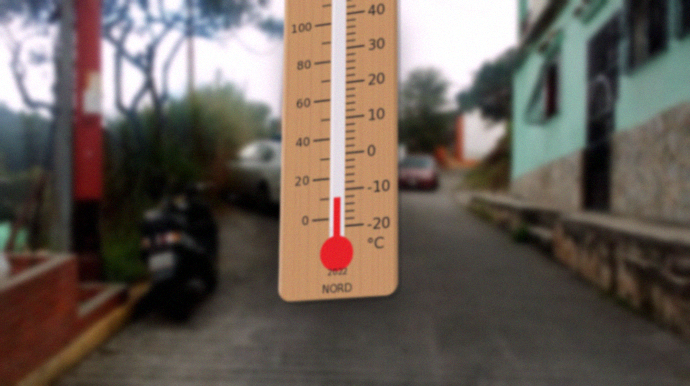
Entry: °C -12
